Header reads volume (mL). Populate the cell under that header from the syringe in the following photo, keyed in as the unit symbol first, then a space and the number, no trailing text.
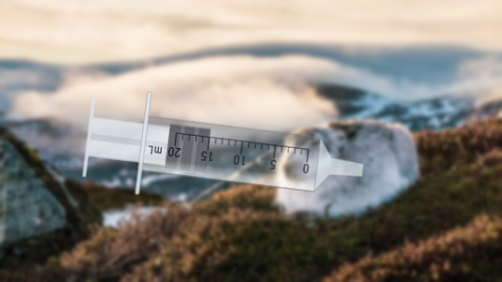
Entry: mL 15
